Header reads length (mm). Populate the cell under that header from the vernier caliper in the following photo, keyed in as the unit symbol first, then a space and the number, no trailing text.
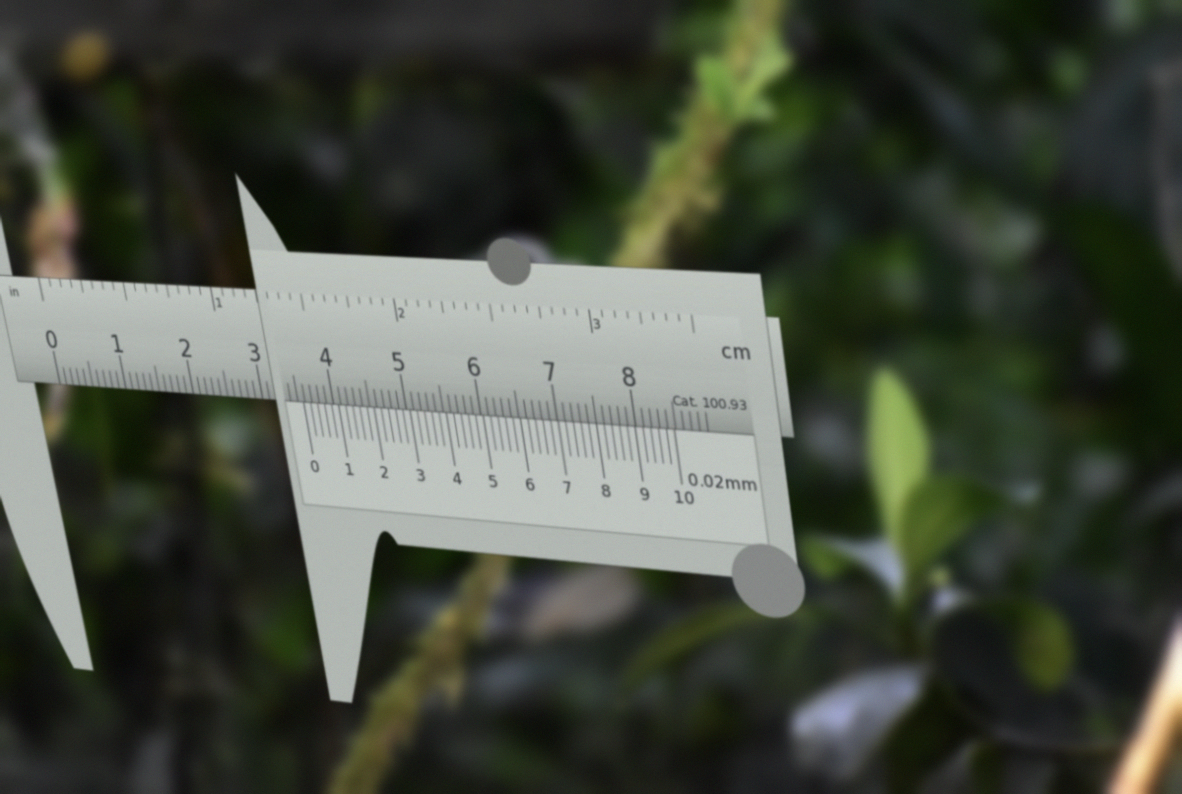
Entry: mm 35.8
